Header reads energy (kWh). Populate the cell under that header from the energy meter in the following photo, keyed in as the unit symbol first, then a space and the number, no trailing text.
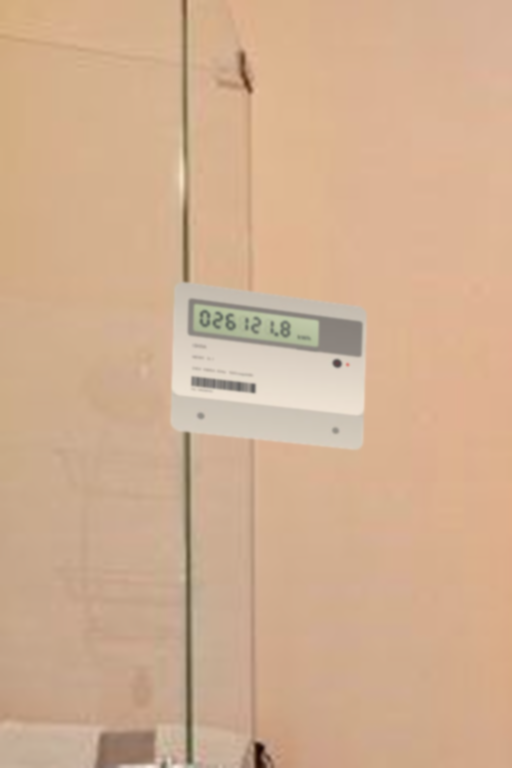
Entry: kWh 26121.8
